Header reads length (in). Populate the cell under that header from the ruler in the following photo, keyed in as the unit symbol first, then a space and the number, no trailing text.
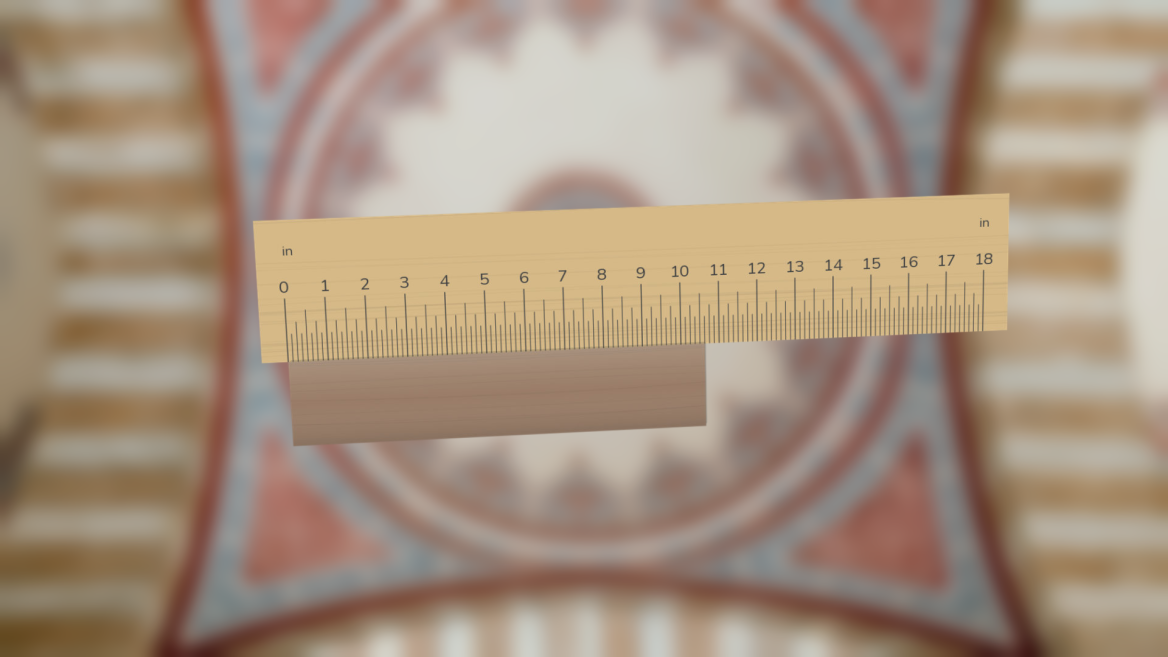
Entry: in 10.625
